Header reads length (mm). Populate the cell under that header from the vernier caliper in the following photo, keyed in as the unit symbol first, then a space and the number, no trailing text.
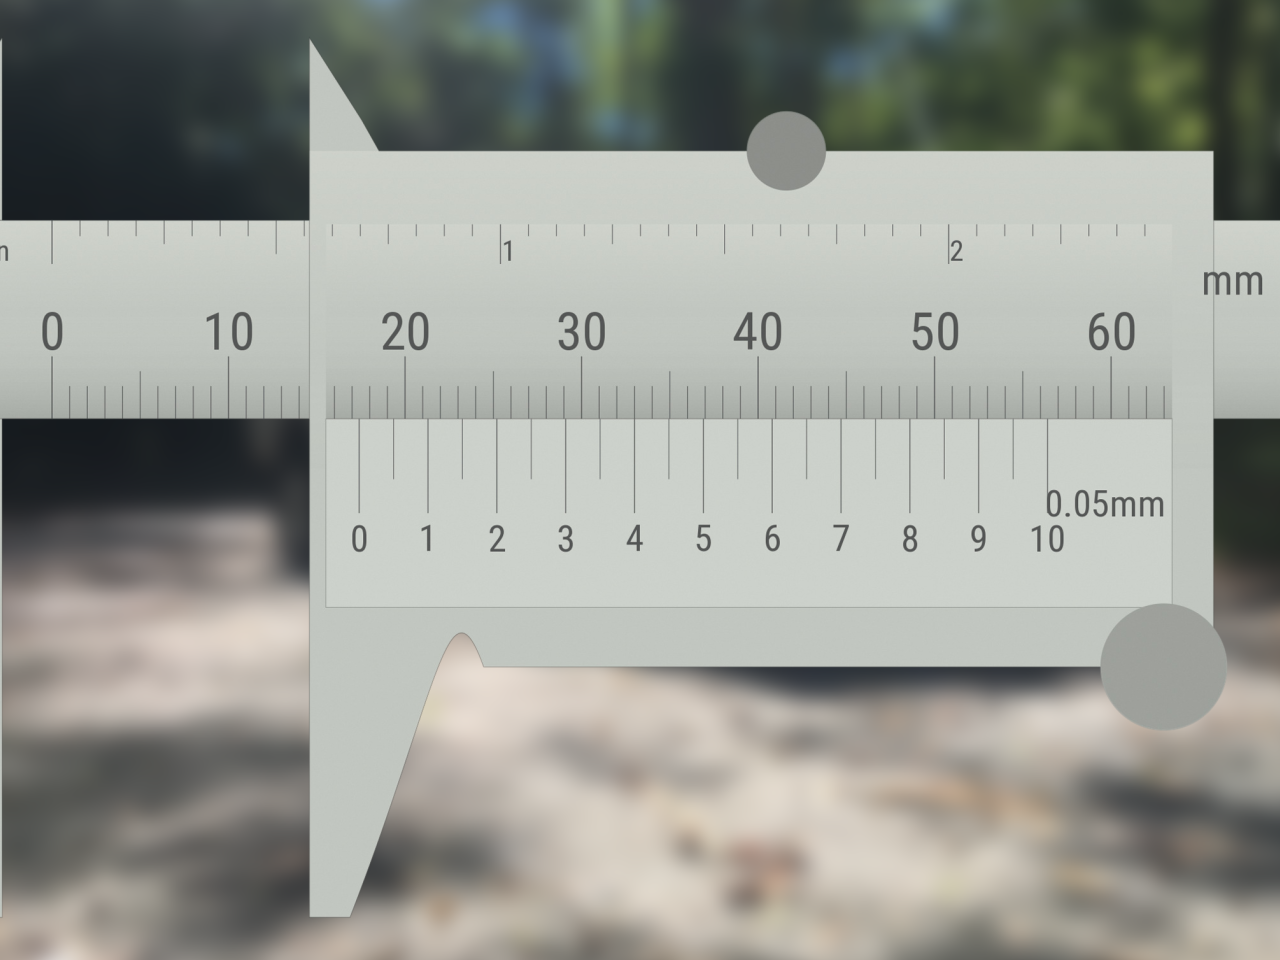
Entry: mm 17.4
